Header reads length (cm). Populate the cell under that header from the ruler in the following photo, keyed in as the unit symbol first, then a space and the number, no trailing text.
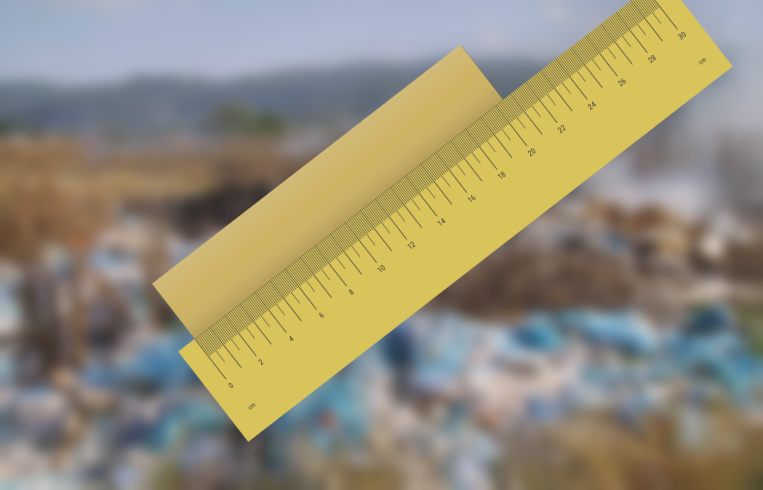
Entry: cm 20.5
